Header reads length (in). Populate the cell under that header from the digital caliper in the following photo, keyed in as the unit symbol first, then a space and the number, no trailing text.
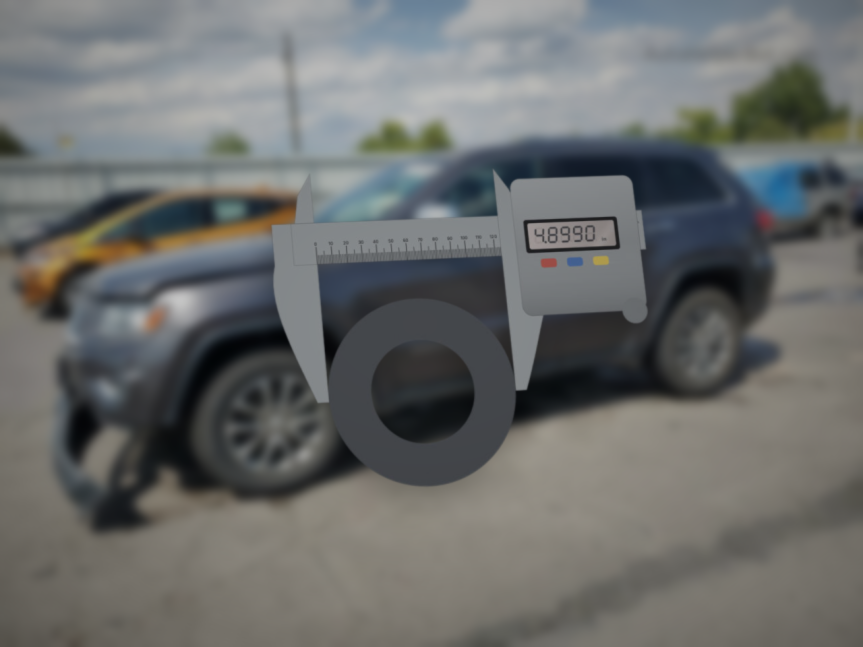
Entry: in 4.8990
